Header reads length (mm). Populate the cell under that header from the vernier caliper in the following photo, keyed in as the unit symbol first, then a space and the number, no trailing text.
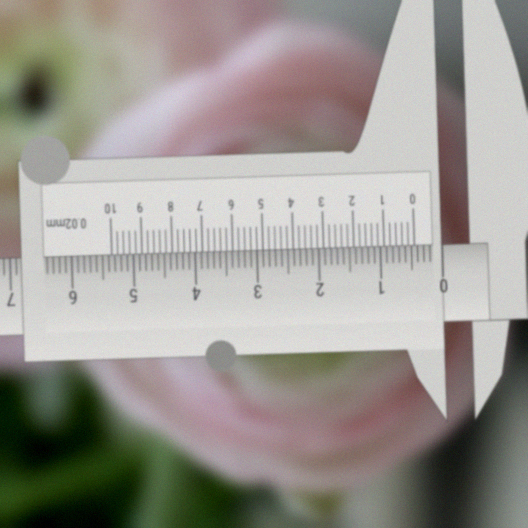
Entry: mm 4.5
